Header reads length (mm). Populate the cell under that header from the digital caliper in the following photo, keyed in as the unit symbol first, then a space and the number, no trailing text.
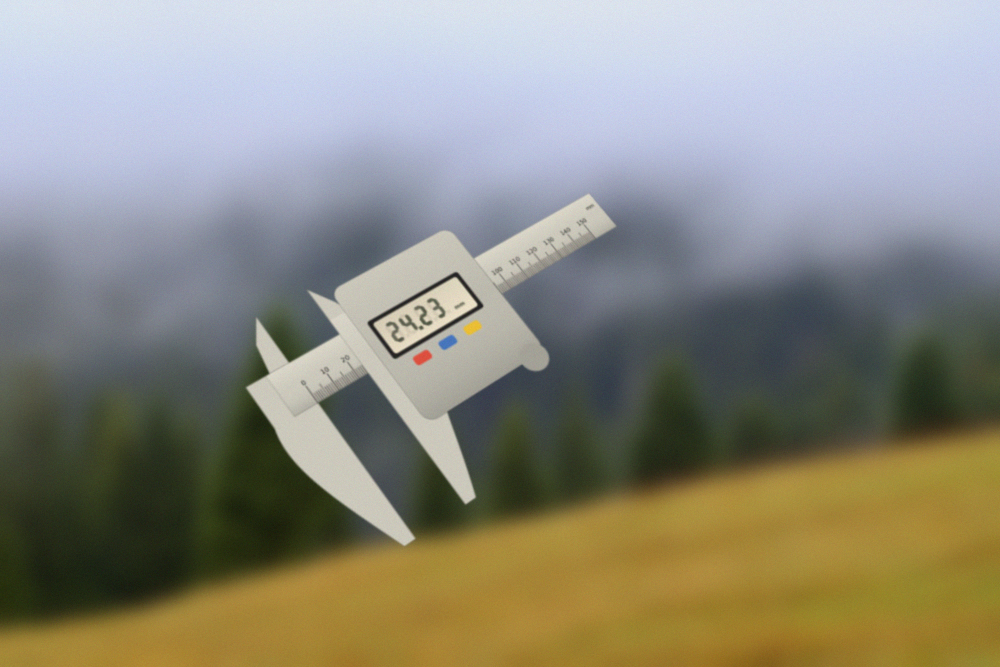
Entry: mm 24.23
